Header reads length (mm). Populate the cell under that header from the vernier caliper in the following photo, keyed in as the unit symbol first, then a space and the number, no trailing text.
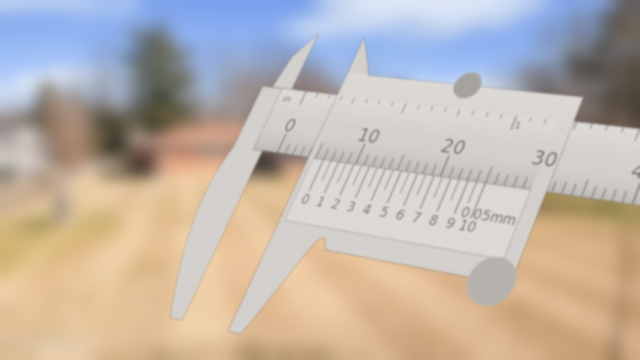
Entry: mm 6.0
